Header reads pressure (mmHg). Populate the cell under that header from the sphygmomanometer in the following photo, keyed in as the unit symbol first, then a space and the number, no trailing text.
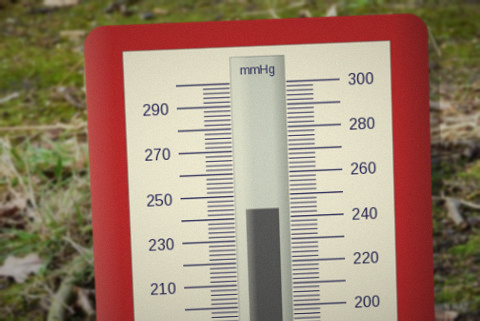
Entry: mmHg 244
